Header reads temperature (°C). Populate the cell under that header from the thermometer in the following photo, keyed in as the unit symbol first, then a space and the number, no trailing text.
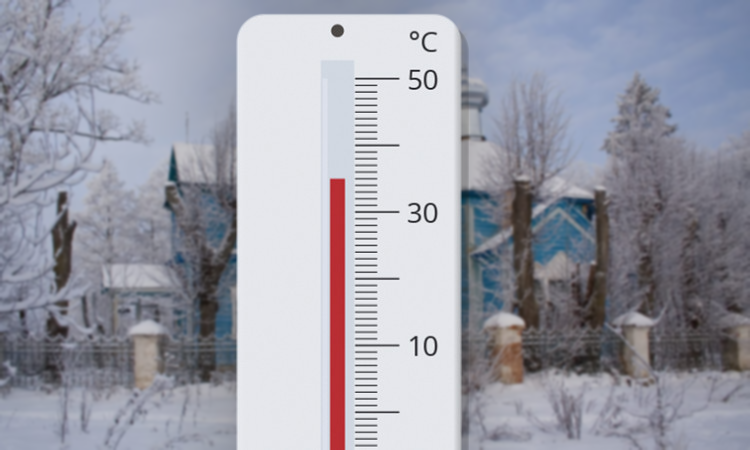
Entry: °C 35
